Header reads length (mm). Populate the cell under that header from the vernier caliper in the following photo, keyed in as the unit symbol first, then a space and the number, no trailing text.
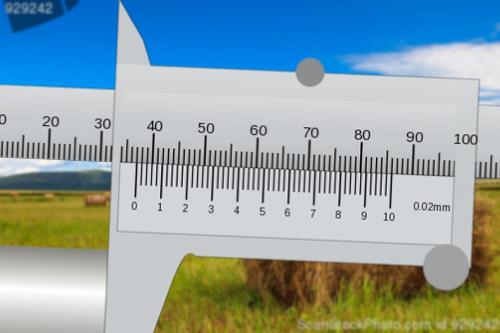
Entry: mm 37.0
